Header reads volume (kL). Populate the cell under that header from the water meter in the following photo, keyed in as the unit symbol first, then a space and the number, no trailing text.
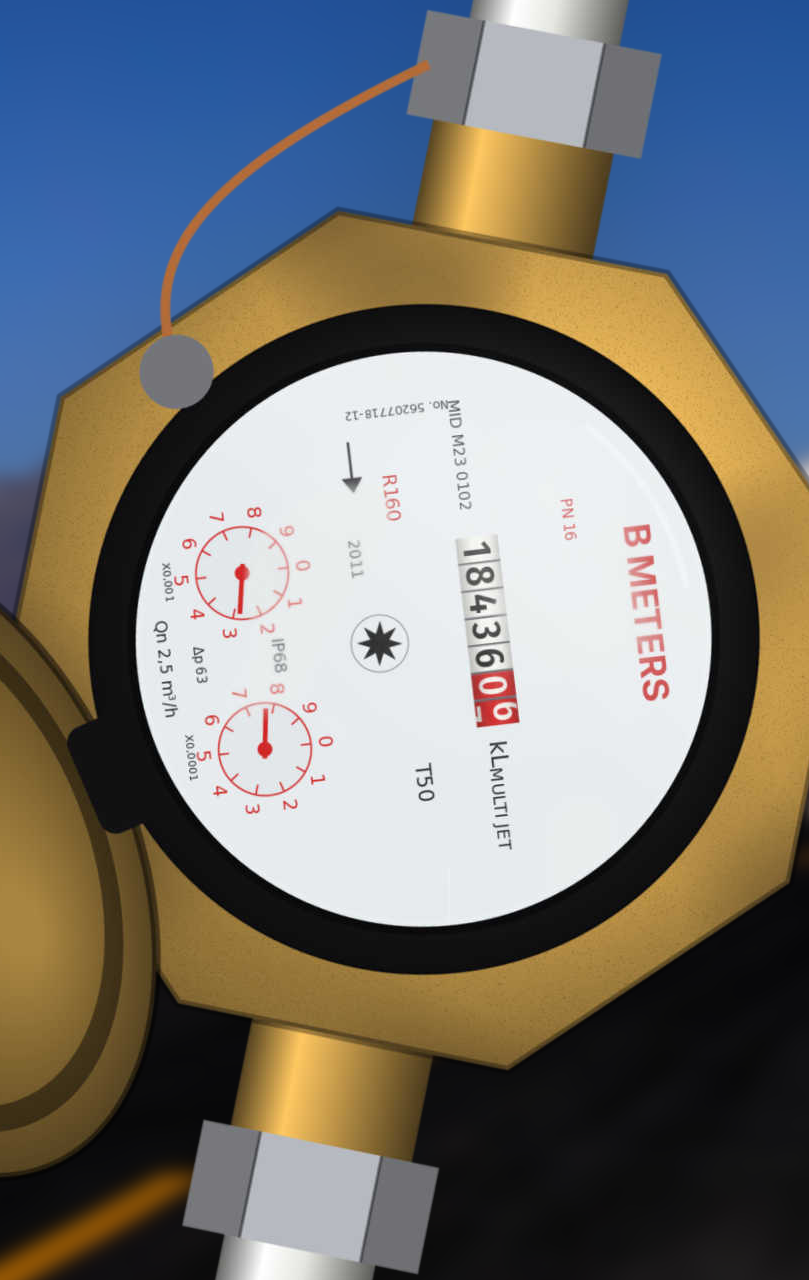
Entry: kL 18436.0627
